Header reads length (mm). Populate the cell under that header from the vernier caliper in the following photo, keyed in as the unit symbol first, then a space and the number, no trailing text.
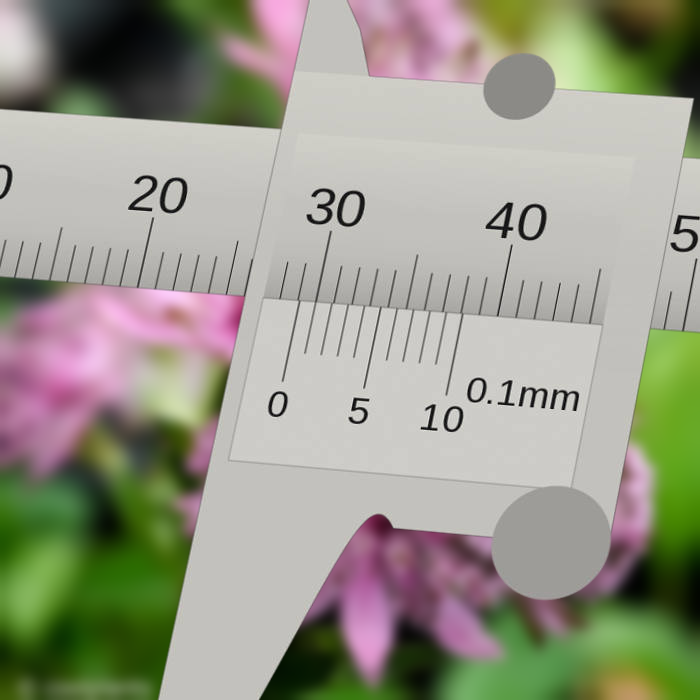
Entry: mm 29.1
